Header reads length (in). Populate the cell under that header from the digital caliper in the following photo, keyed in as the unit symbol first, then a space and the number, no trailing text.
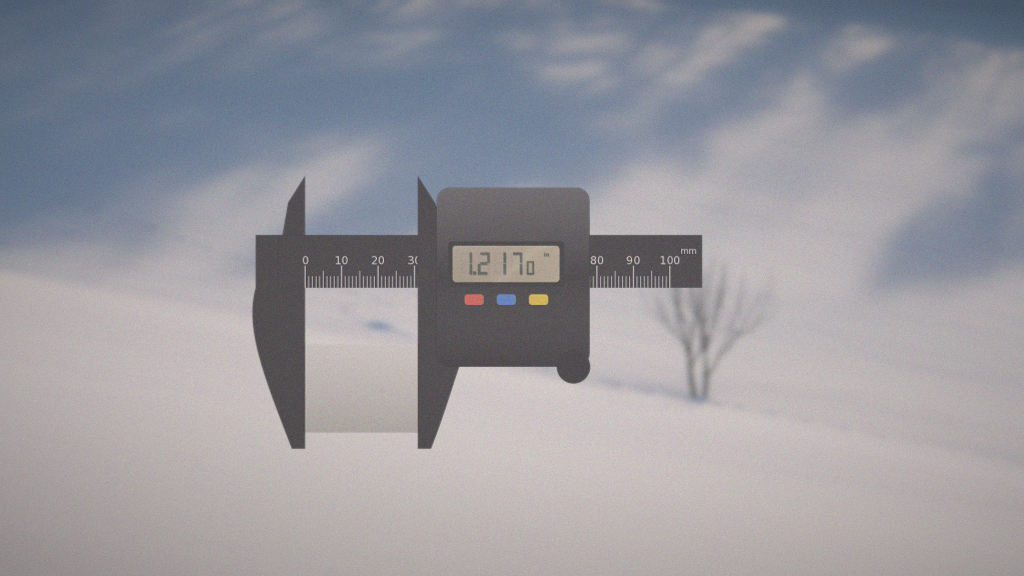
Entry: in 1.2170
